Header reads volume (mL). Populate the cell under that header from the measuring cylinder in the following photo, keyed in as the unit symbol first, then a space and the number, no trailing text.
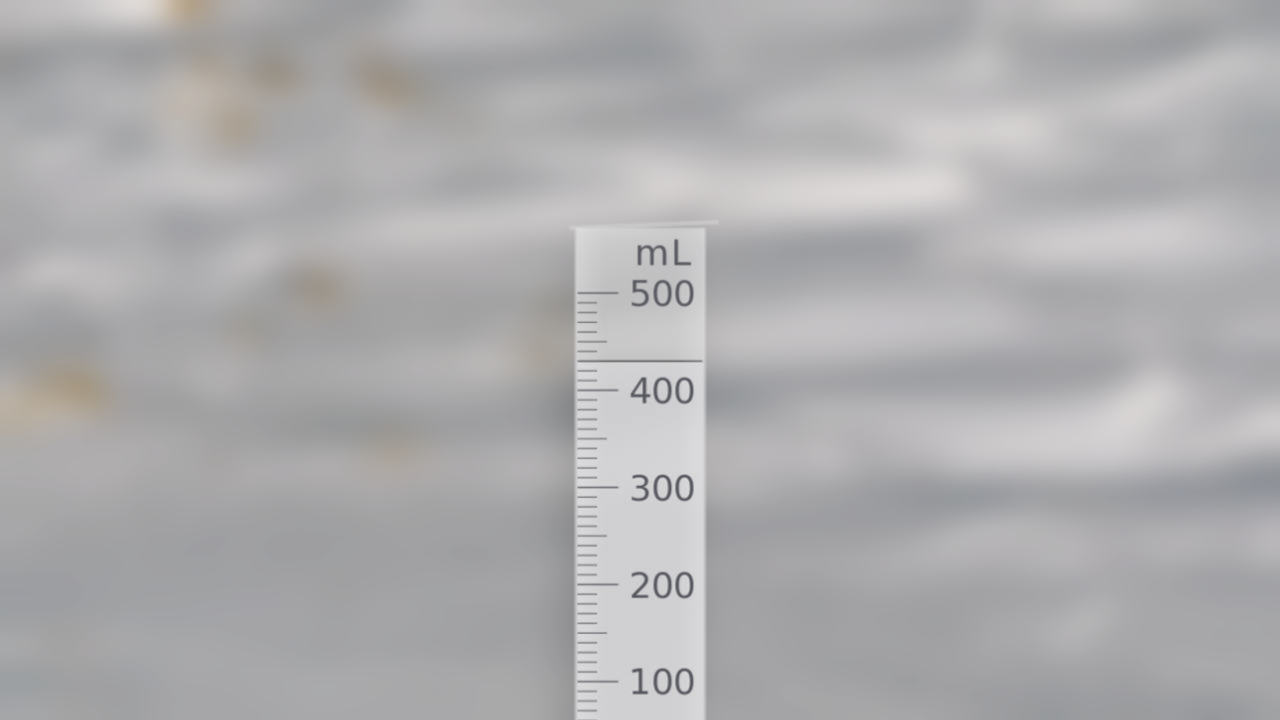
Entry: mL 430
